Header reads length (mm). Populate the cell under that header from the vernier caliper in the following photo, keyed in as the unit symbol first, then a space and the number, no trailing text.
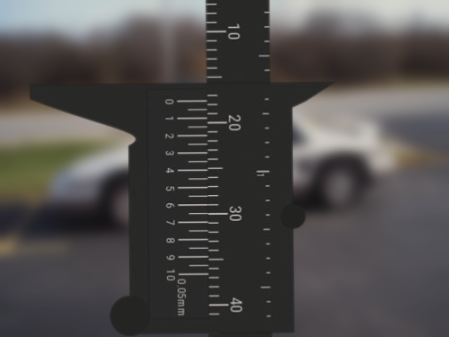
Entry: mm 17.6
